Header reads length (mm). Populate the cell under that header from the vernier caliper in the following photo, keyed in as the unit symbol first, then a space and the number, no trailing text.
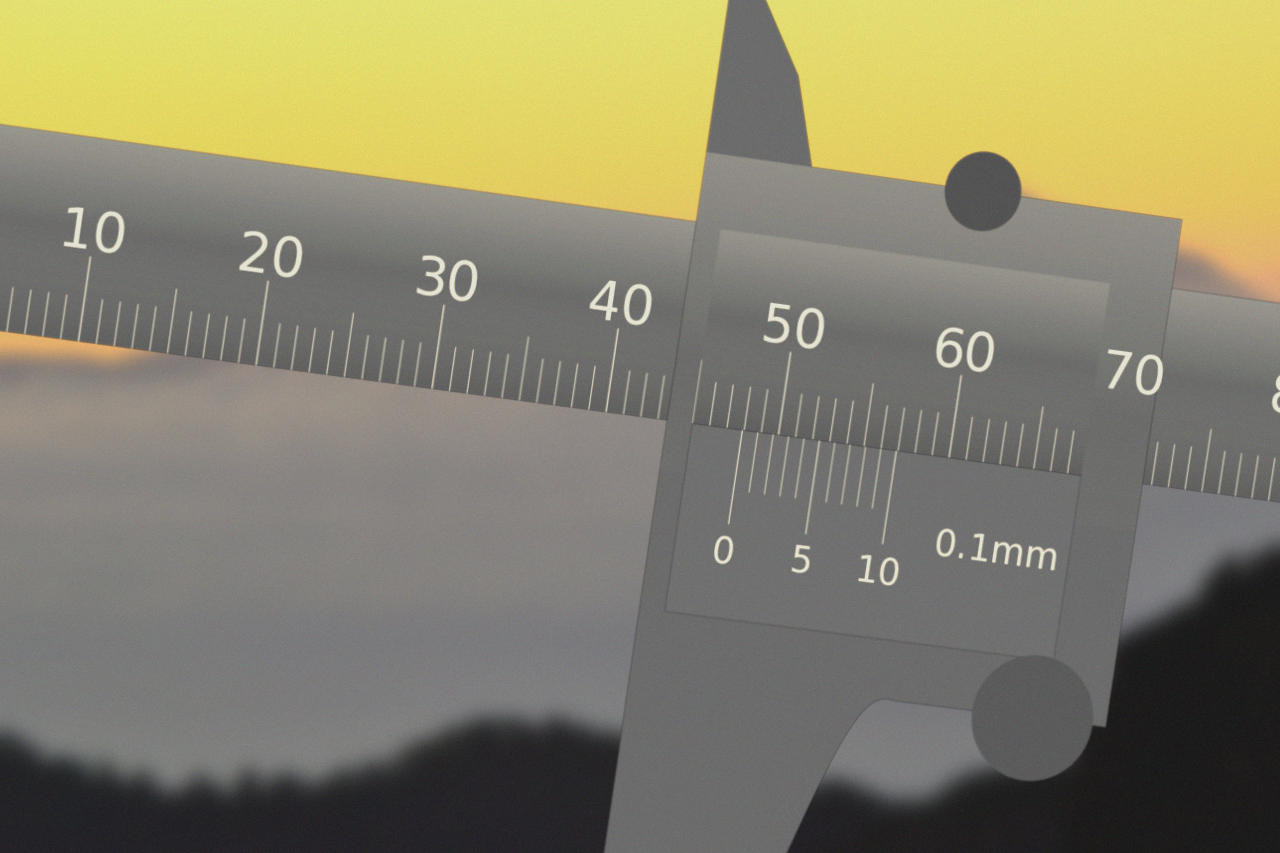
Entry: mm 47.9
